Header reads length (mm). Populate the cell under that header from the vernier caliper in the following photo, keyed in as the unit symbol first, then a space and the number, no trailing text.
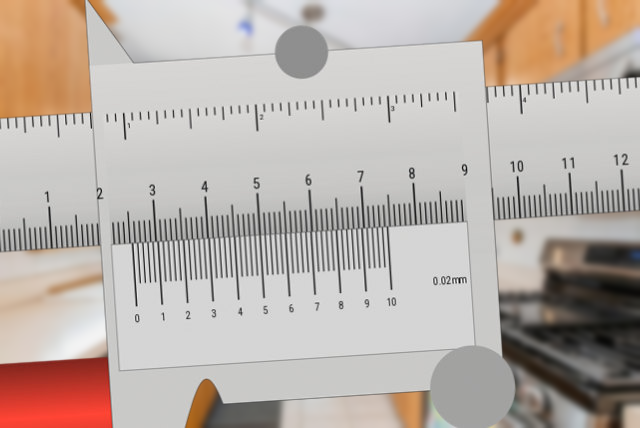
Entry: mm 25.5
